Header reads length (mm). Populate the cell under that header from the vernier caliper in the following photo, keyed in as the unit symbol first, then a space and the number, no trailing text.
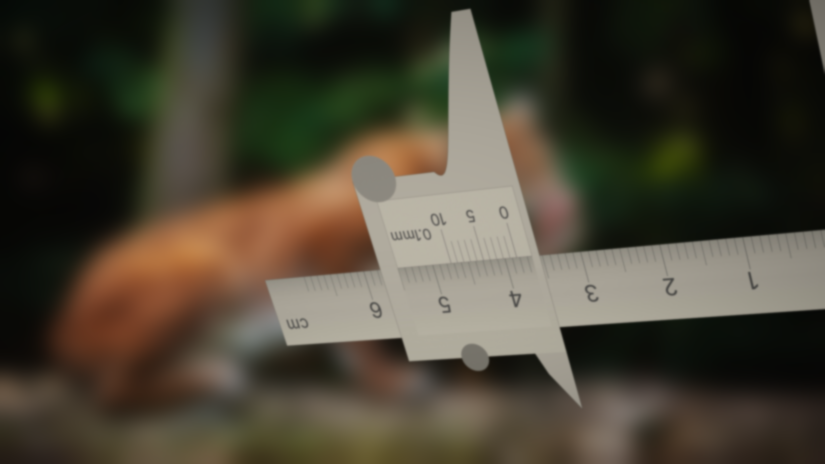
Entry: mm 38.4
